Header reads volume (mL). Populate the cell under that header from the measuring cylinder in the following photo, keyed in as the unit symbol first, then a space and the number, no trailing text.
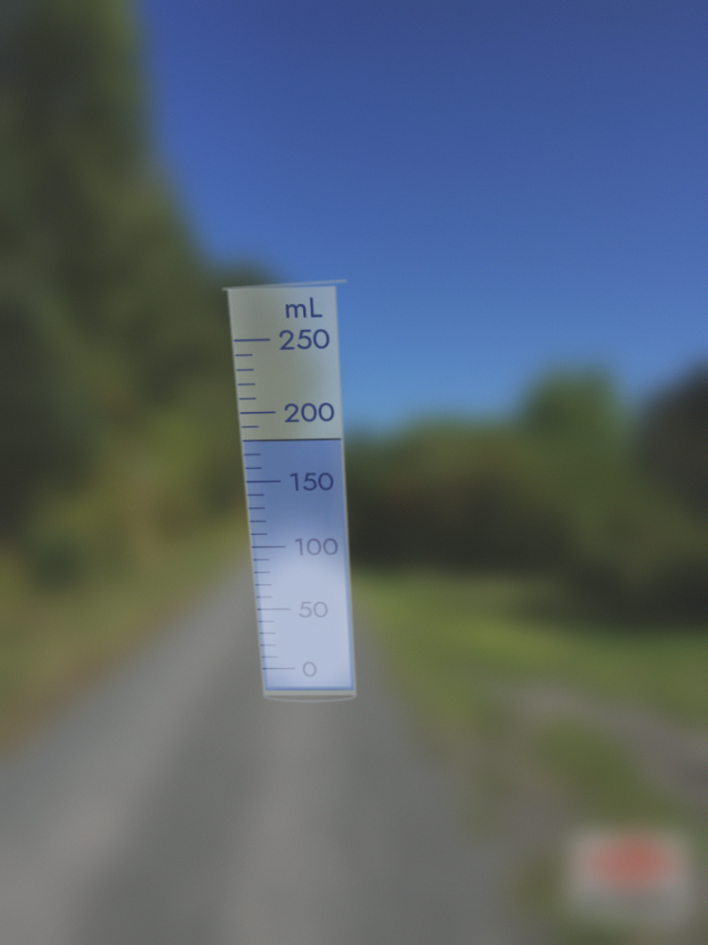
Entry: mL 180
